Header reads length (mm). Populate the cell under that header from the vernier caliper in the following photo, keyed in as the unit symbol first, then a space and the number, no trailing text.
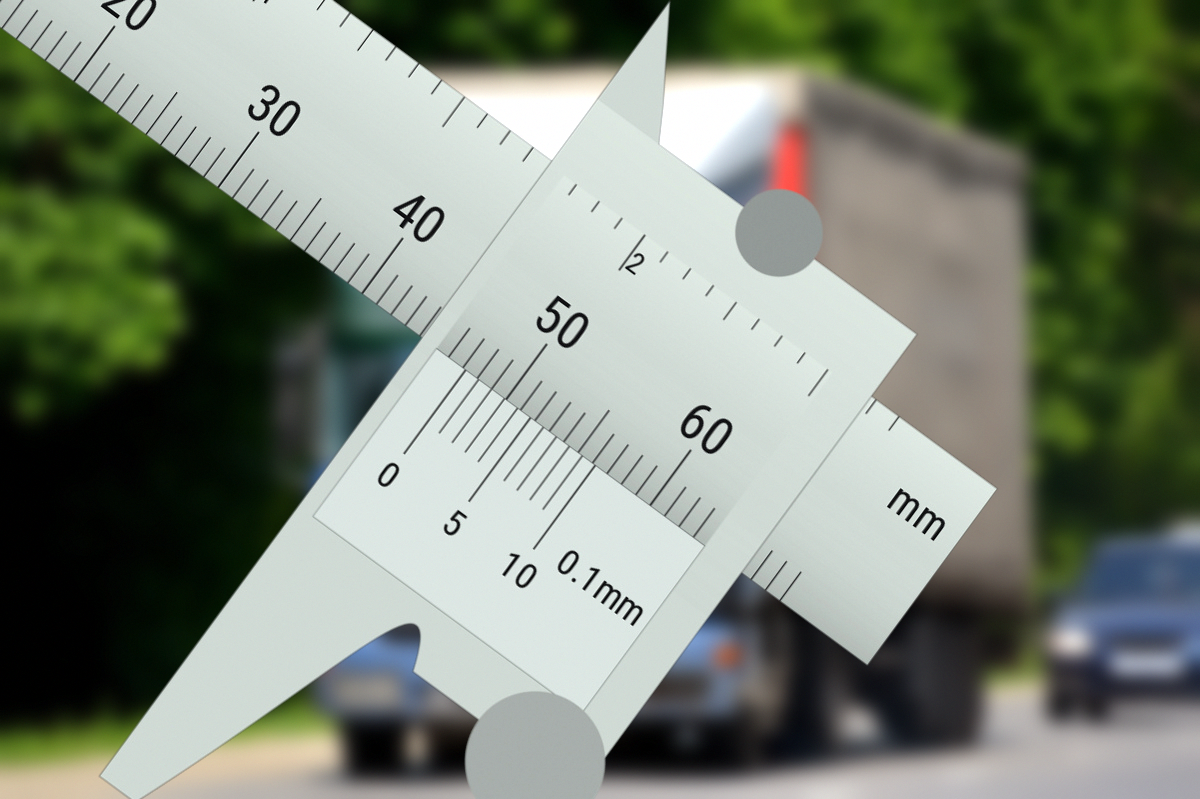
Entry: mm 47.2
